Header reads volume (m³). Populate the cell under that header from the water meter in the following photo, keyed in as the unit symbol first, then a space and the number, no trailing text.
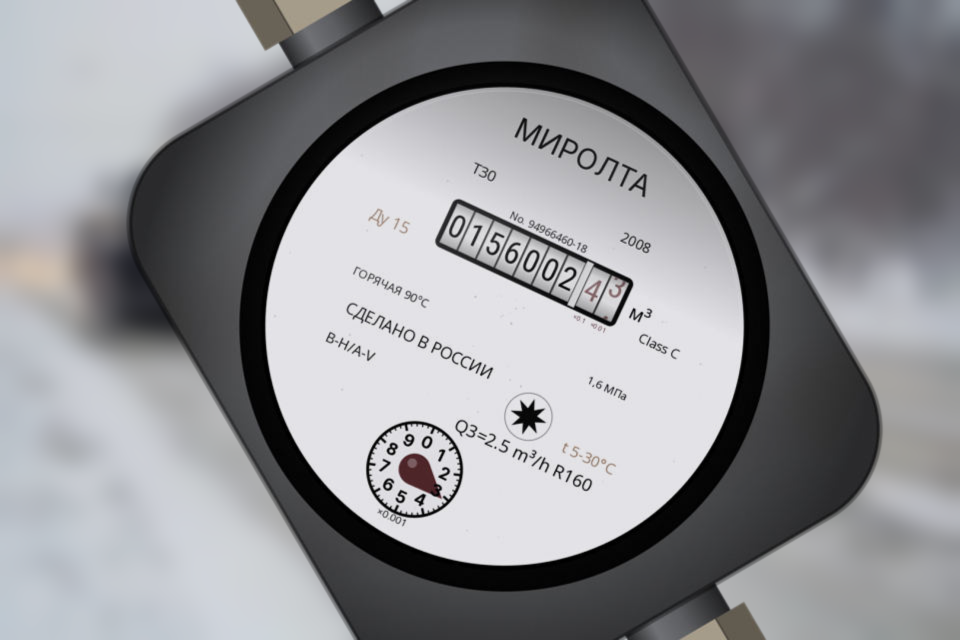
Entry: m³ 156002.433
